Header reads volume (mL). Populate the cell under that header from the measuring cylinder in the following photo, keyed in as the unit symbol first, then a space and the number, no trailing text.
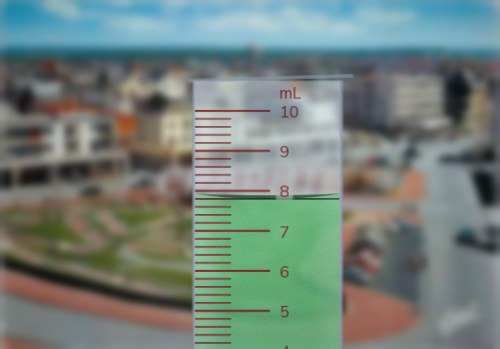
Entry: mL 7.8
